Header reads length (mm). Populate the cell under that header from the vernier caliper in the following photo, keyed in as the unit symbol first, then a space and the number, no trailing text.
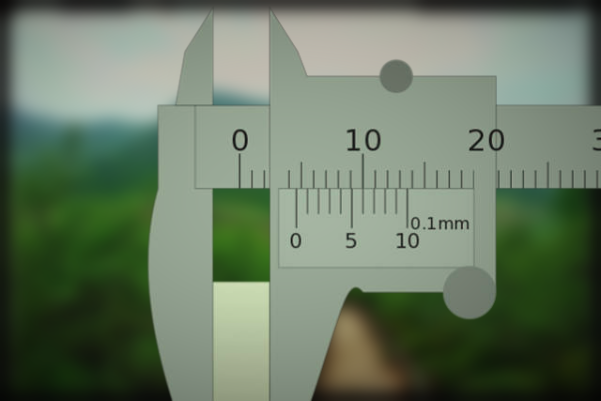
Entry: mm 4.6
